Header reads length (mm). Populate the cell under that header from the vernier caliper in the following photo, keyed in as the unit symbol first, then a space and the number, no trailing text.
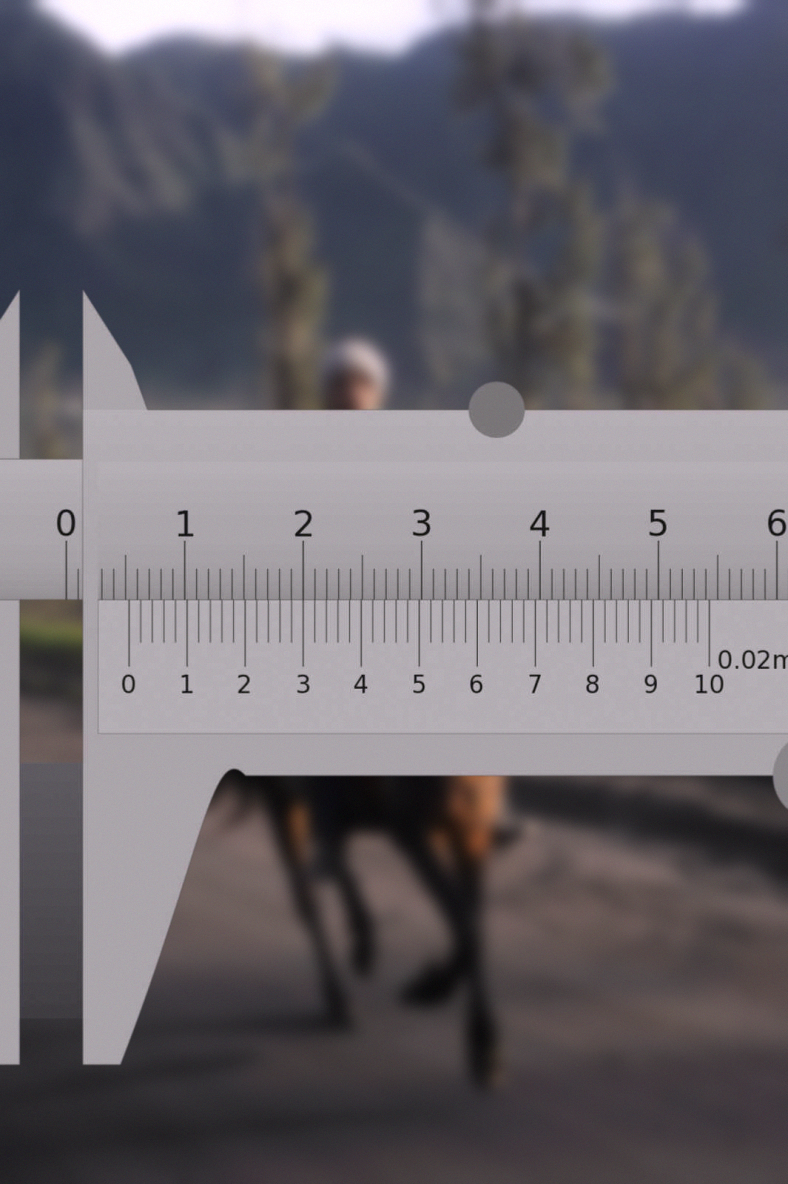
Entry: mm 5.3
